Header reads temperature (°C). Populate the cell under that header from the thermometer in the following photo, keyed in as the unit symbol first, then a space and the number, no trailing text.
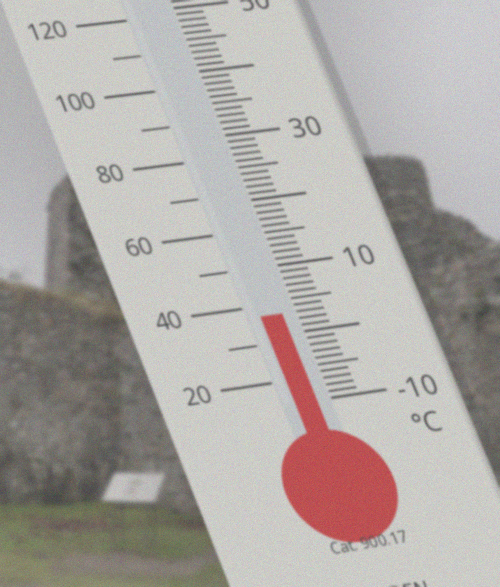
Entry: °C 3
